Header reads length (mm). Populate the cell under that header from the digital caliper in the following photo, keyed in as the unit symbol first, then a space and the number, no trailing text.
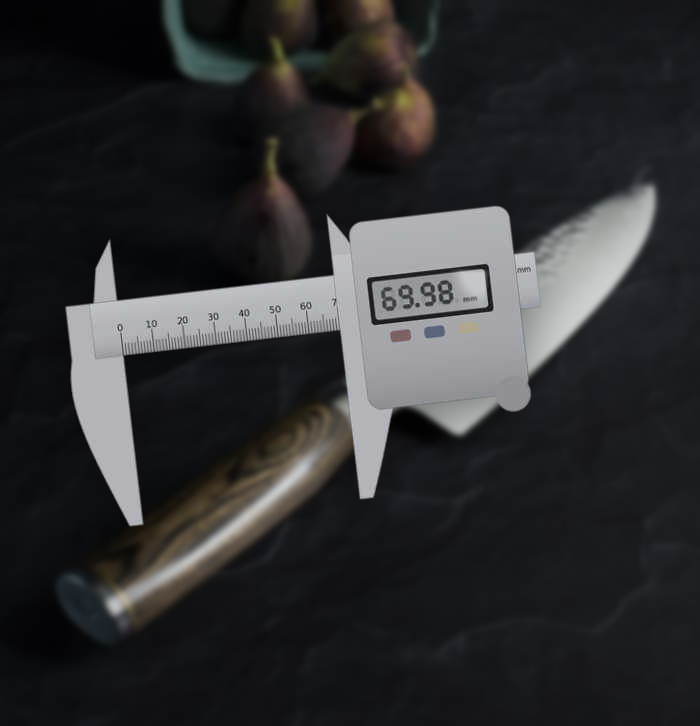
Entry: mm 69.98
